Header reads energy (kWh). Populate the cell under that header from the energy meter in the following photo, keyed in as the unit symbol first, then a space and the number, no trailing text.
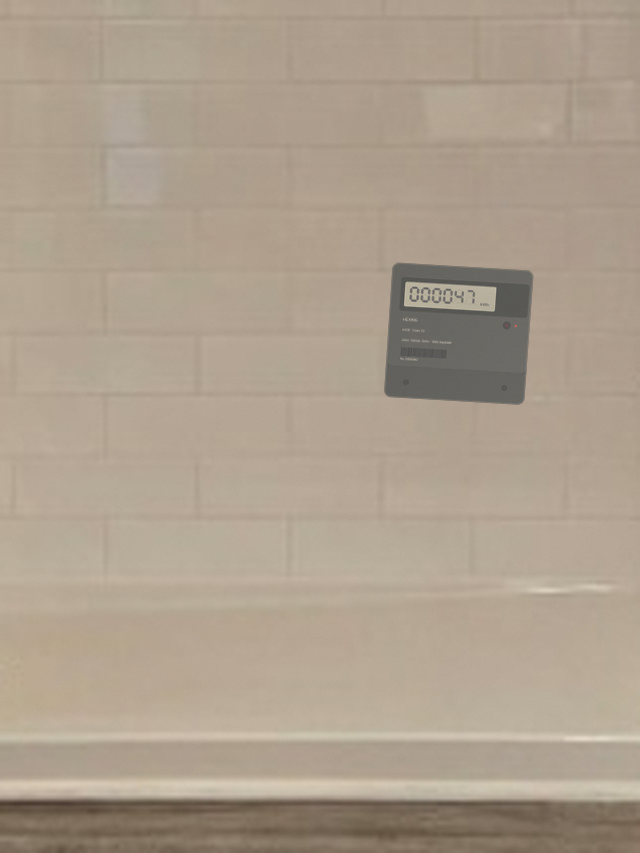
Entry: kWh 47
